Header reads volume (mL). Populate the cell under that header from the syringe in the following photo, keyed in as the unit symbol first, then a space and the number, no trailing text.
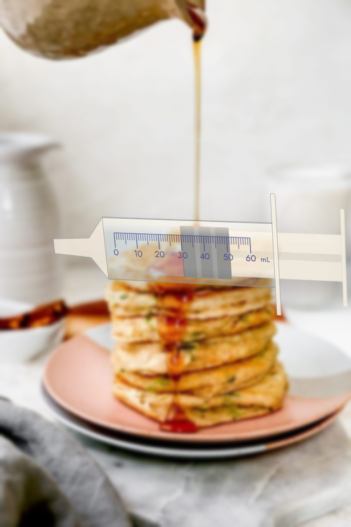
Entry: mL 30
